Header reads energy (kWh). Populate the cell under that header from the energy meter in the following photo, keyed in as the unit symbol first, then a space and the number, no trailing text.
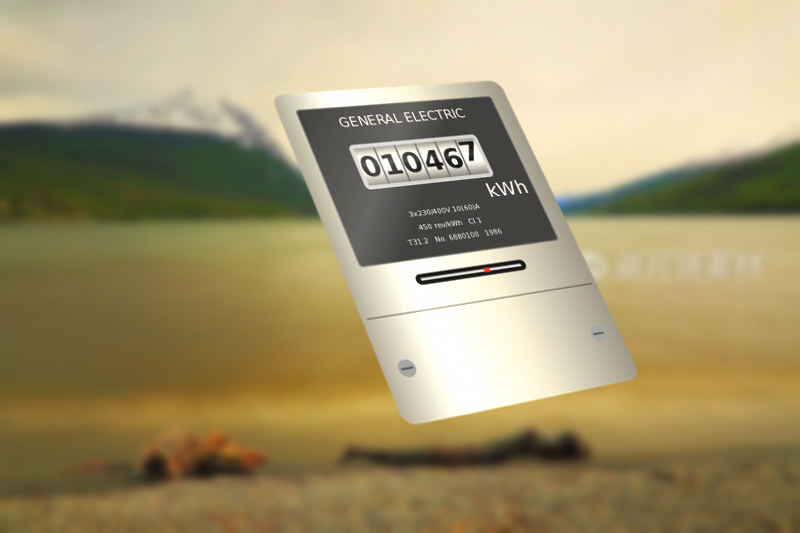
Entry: kWh 10467
